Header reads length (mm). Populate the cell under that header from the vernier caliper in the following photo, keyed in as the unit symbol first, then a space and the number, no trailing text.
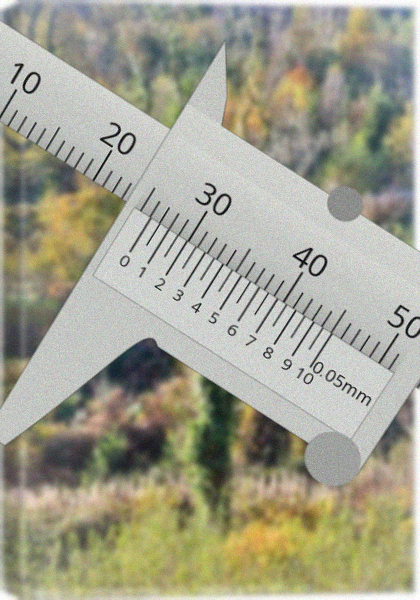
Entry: mm 26.1
